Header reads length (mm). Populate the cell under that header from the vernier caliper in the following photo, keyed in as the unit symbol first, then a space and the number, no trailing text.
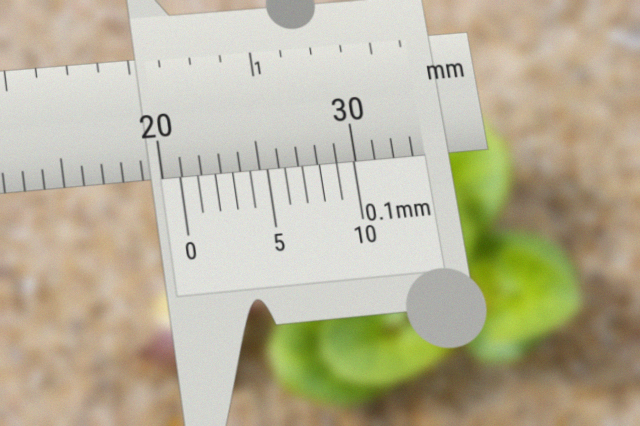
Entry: mm 20.9
